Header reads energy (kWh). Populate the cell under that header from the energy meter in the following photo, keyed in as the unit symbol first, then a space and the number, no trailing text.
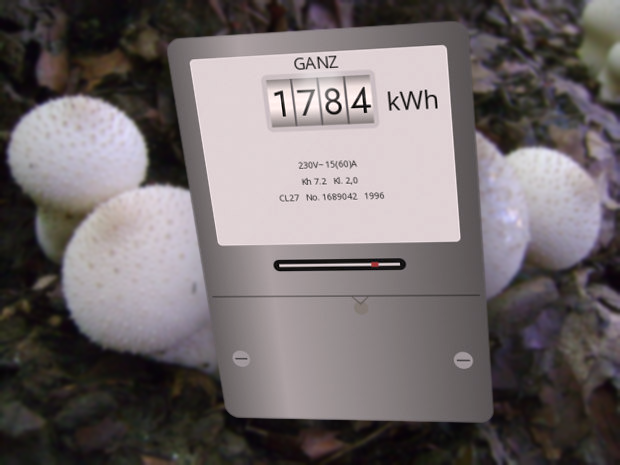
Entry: kWh 1784
